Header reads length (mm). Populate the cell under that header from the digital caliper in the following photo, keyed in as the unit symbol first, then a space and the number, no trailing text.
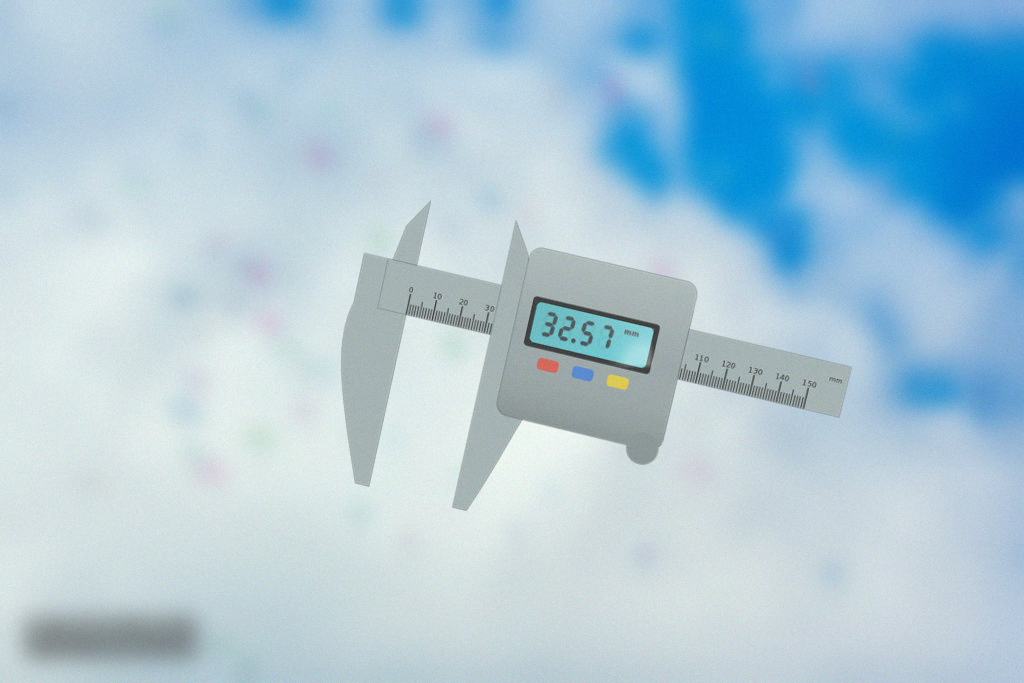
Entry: mm 32.57
